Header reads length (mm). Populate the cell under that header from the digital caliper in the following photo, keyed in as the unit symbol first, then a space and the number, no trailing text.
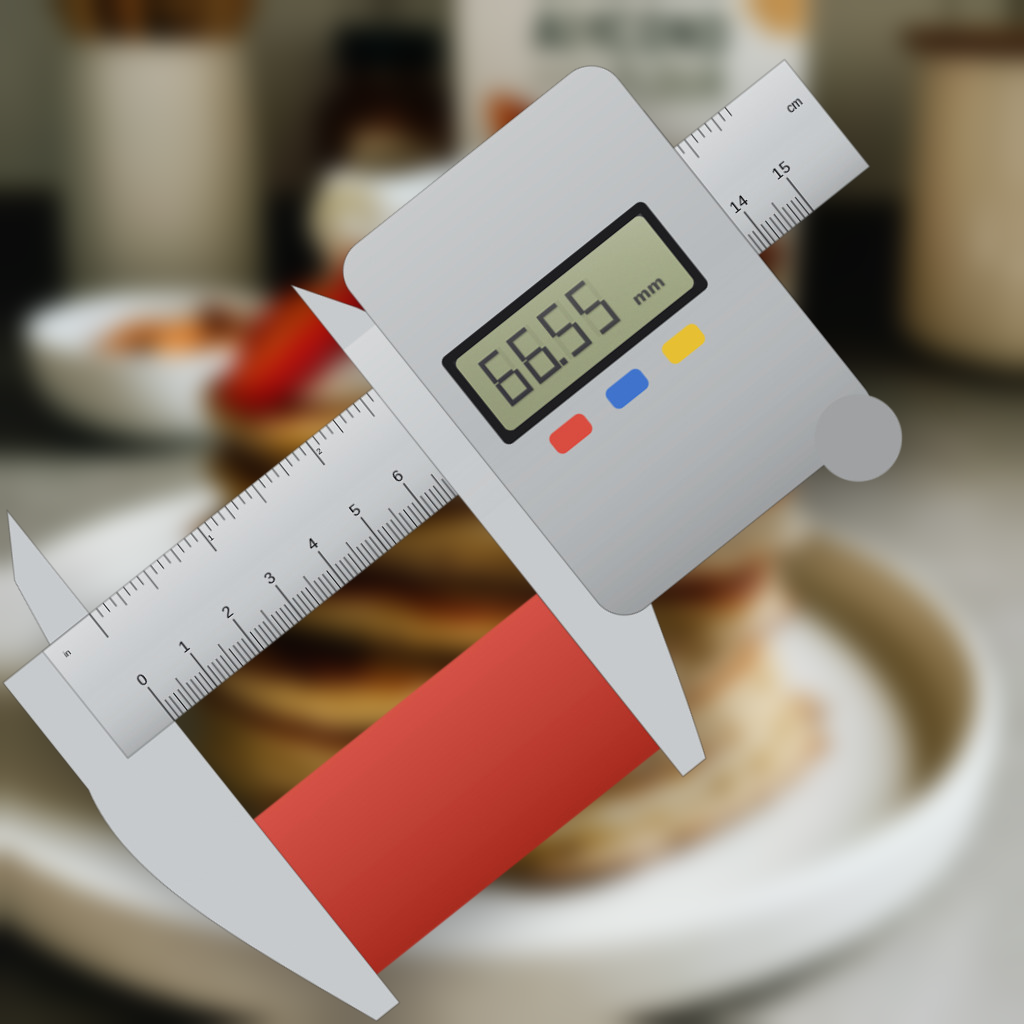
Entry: mm 66.55
